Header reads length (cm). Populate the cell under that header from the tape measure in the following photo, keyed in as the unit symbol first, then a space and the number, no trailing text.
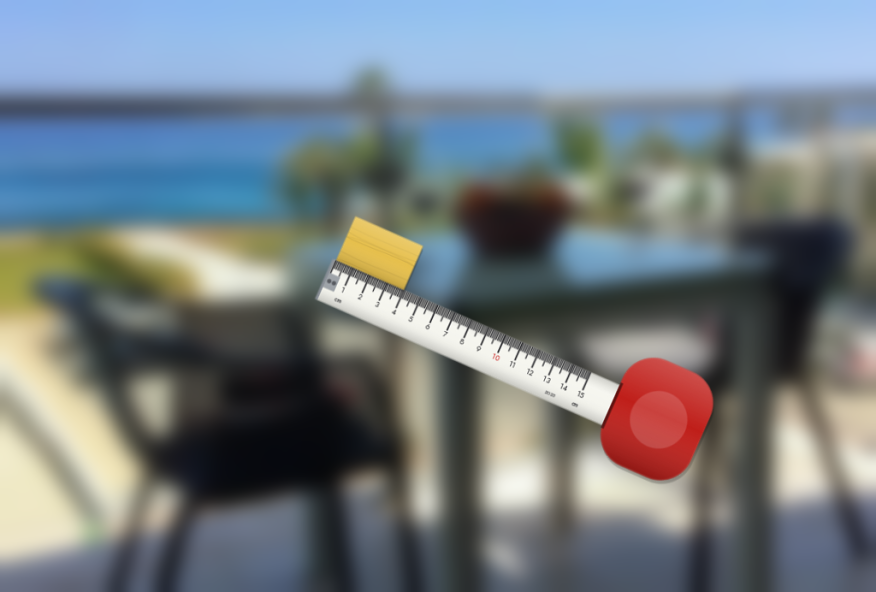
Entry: cm 4
